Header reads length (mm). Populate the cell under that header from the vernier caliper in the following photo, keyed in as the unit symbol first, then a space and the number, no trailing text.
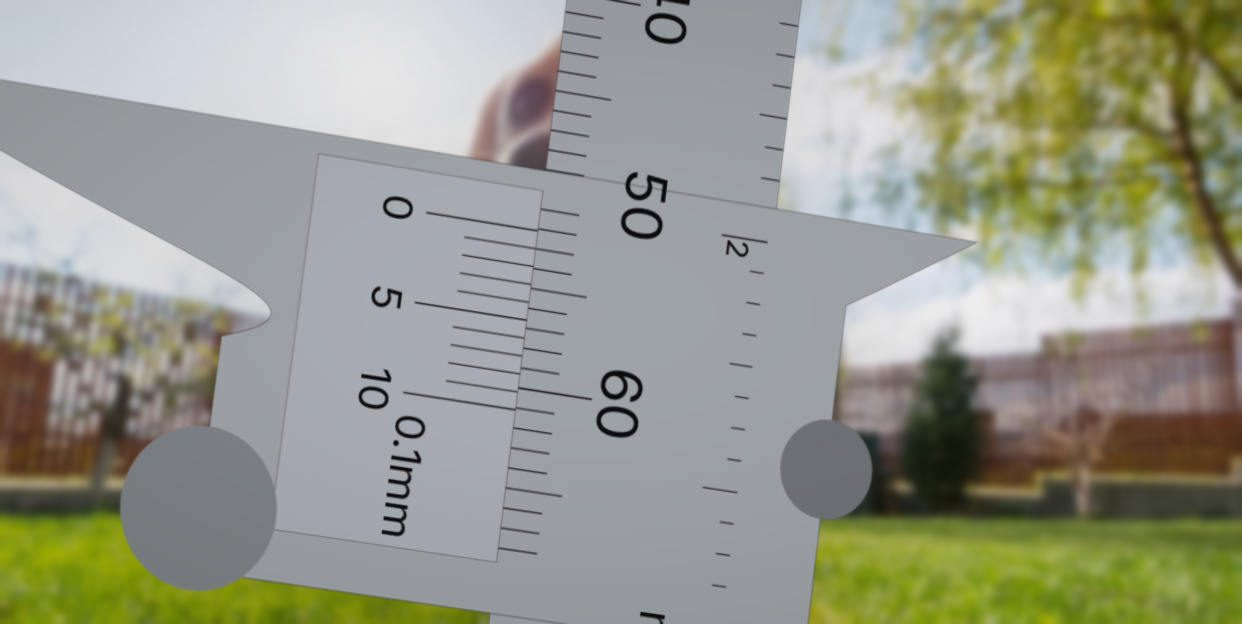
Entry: mm 52.1
